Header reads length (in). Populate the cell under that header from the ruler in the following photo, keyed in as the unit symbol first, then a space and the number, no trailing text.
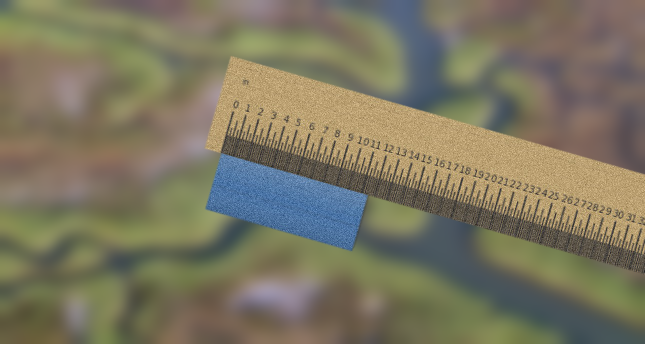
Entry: in 11.5
